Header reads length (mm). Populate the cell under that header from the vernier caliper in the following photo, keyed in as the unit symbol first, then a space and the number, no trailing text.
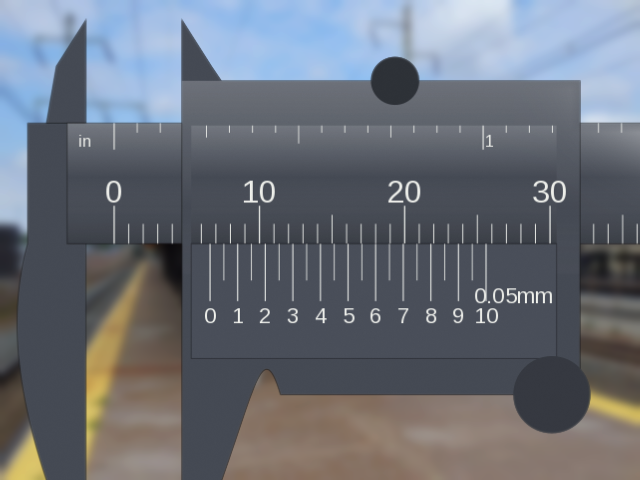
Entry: mm 6.6
